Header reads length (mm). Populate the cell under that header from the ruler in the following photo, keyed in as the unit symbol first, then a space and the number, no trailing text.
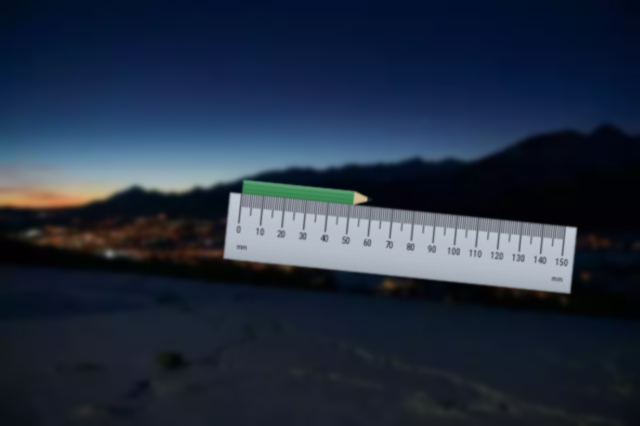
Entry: mm 60
